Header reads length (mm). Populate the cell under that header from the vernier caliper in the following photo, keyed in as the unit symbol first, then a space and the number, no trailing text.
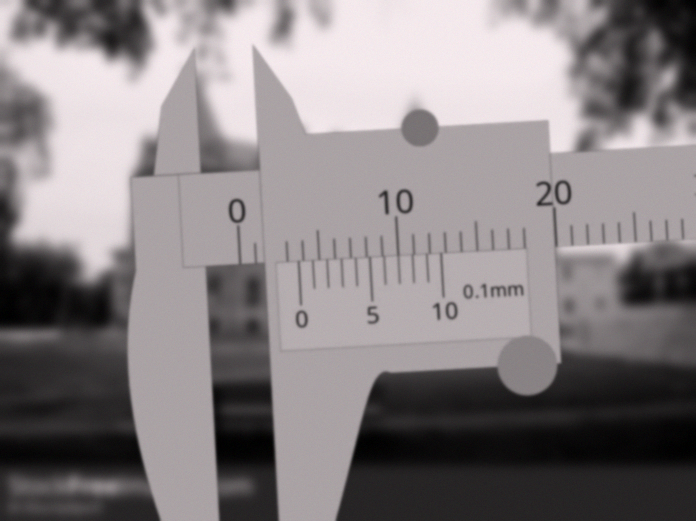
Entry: mm 3.7
